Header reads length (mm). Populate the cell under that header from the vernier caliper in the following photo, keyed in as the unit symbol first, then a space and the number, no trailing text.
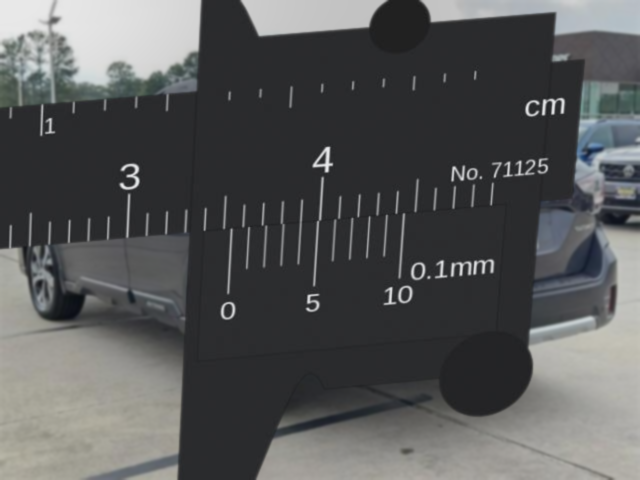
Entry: mm 35.4
